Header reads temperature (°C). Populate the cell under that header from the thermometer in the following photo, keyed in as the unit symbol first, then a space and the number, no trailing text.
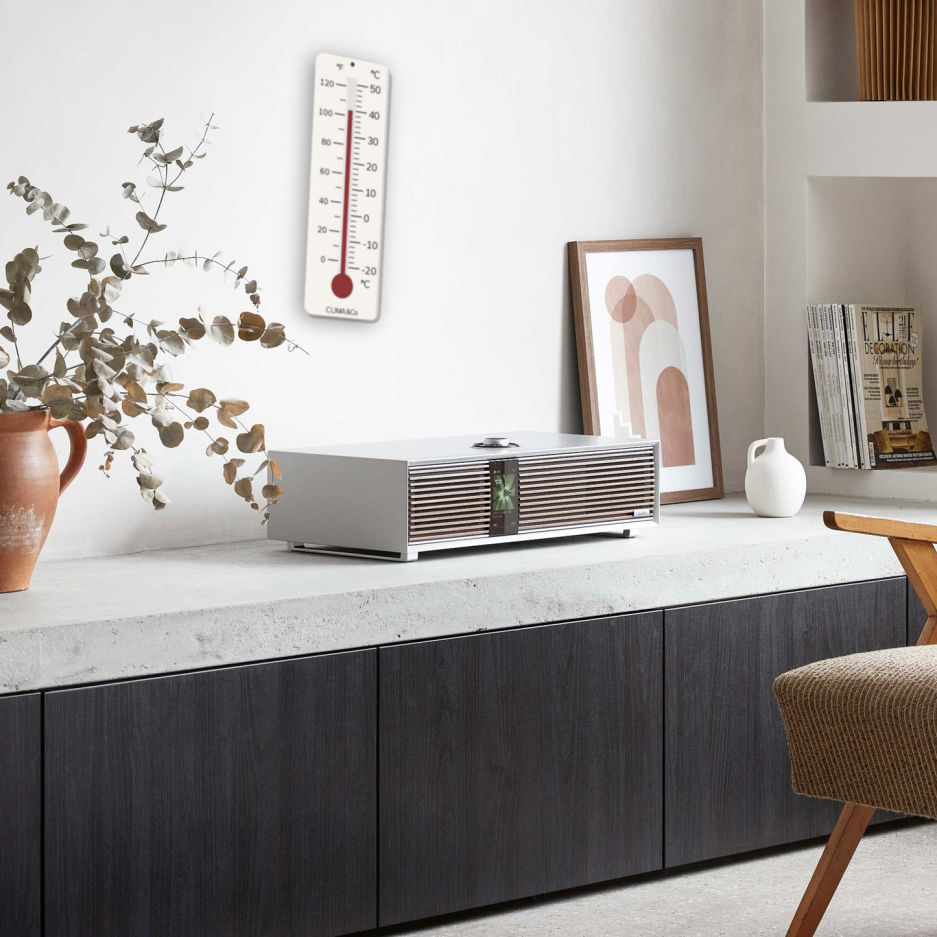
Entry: °C 40
